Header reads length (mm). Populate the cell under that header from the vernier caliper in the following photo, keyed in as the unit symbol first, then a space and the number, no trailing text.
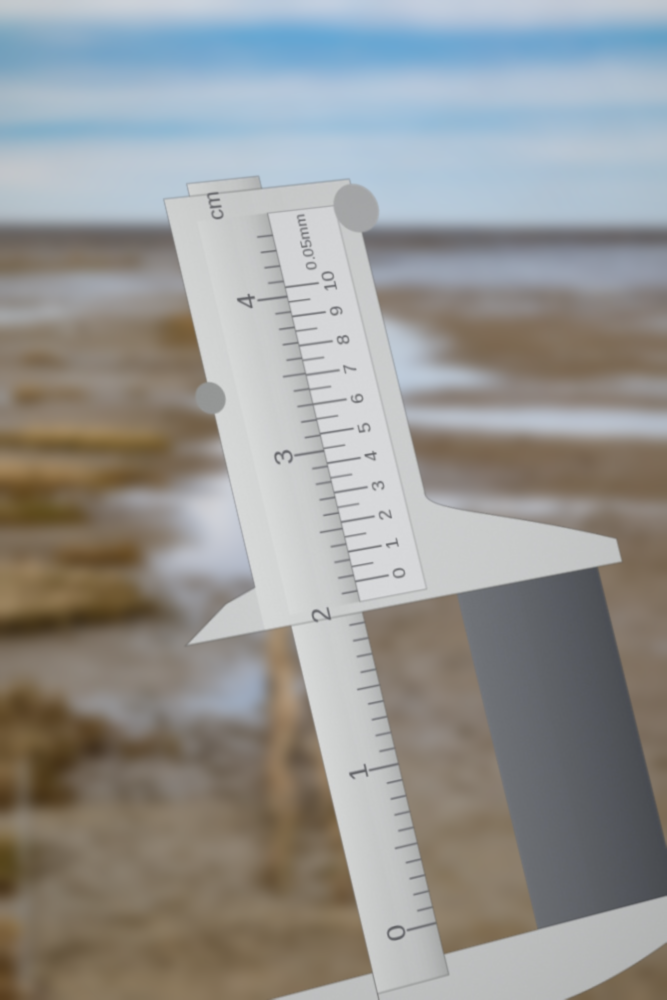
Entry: mm 21.6
